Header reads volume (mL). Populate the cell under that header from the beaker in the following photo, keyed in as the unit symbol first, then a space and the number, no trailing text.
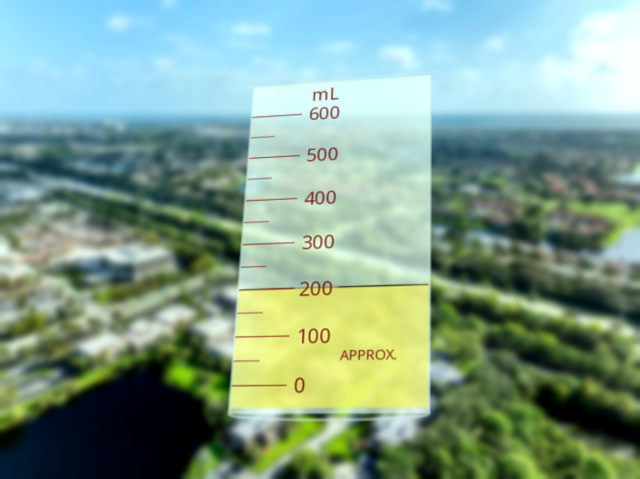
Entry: mL 200
